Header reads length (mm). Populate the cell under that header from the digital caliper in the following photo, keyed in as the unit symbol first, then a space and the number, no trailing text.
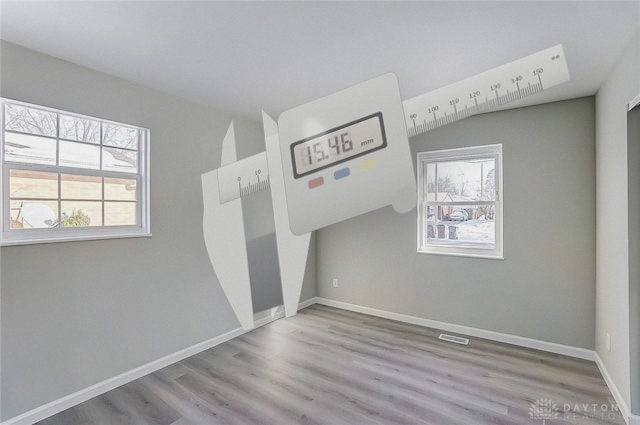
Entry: mm 15.46
